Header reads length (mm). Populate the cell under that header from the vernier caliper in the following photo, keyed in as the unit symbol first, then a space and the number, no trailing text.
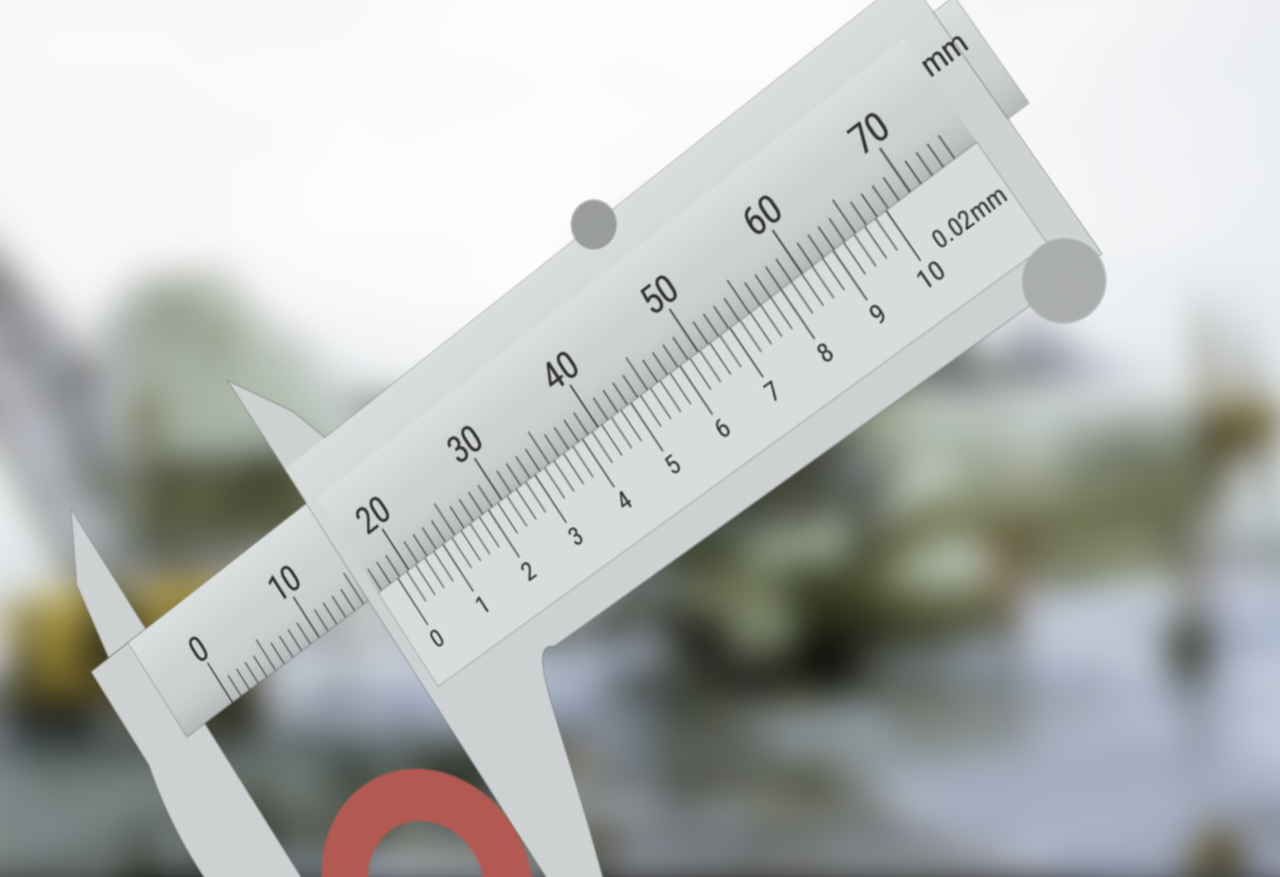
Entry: mm 18.8
